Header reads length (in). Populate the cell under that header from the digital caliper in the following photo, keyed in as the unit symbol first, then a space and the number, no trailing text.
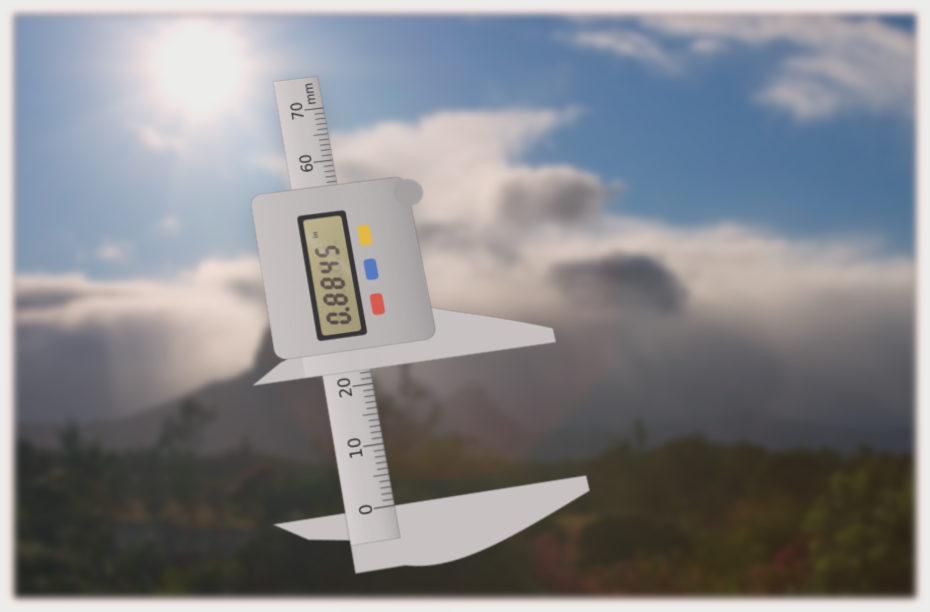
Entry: in 0.8845
